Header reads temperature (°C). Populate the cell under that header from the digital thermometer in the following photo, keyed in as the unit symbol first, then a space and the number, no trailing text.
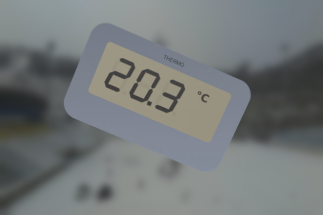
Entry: °C 20.3
